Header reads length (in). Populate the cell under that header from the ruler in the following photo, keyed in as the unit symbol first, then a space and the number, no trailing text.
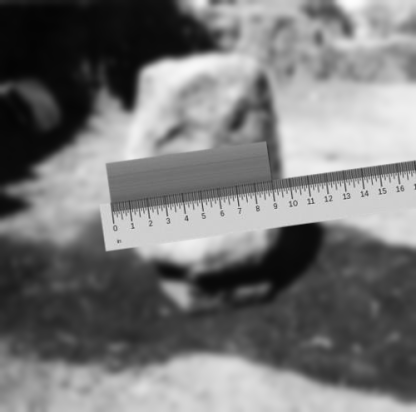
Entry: in 9
